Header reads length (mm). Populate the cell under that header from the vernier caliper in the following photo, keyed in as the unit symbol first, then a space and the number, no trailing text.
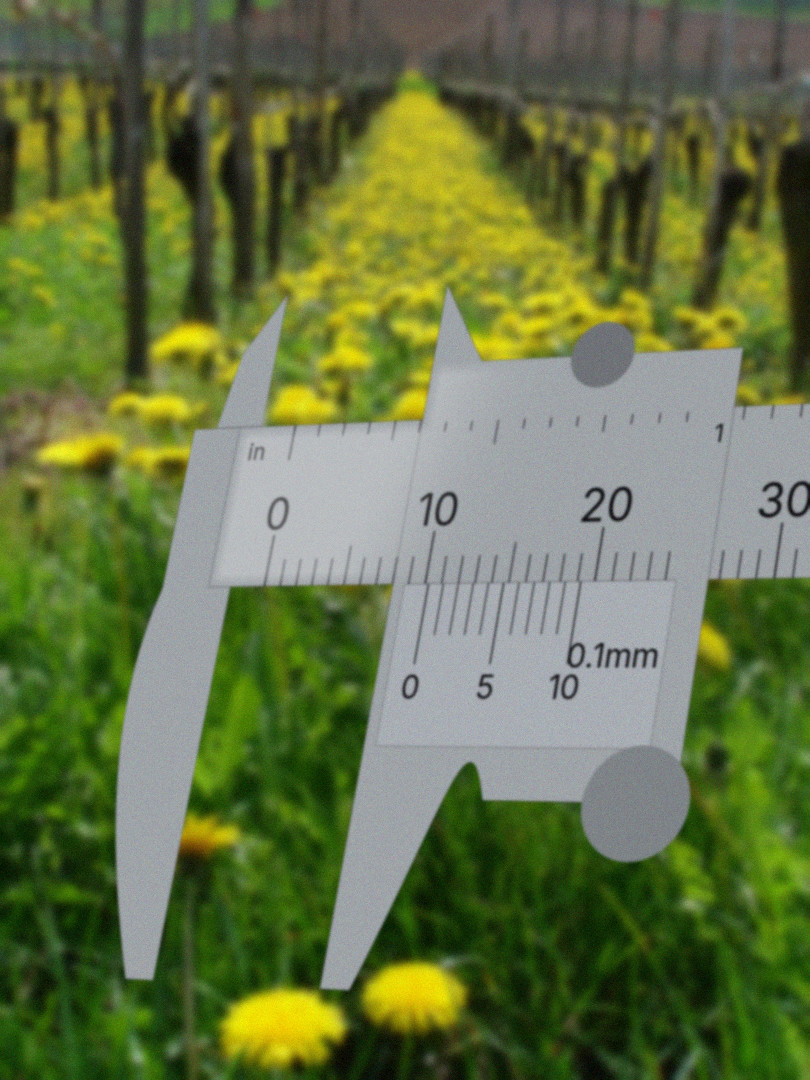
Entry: mm 10.2
